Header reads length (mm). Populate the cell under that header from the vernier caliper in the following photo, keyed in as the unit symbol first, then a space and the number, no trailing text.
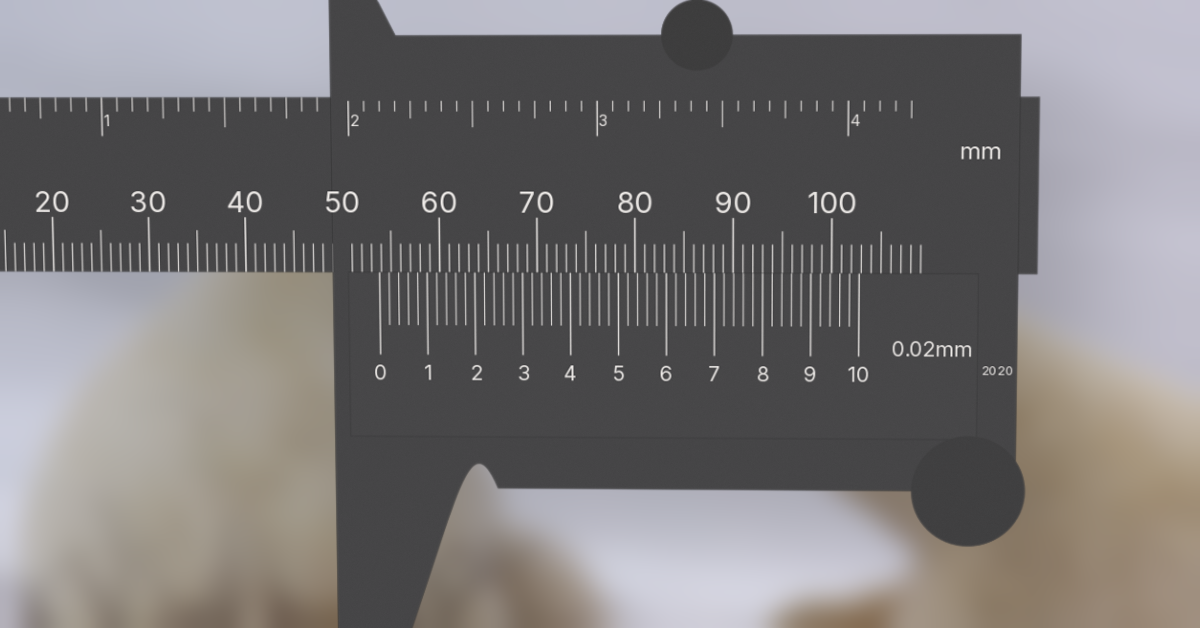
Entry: mm 53.8
